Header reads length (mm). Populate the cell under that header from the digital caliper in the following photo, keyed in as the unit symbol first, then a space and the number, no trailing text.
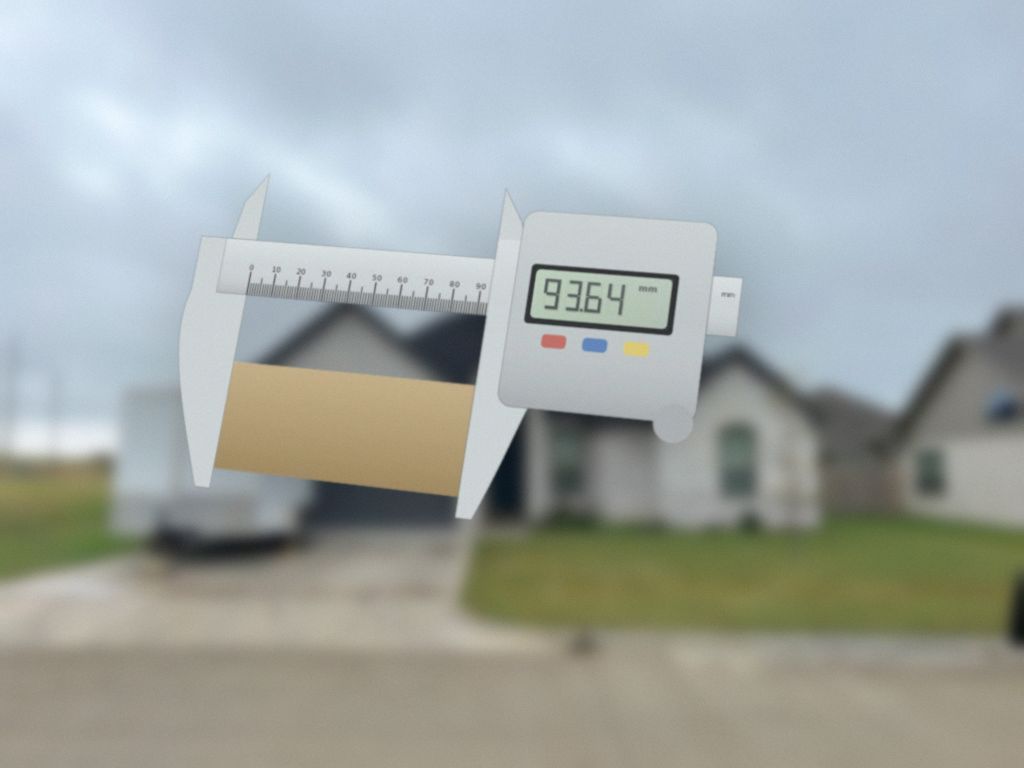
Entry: mm 93.64
